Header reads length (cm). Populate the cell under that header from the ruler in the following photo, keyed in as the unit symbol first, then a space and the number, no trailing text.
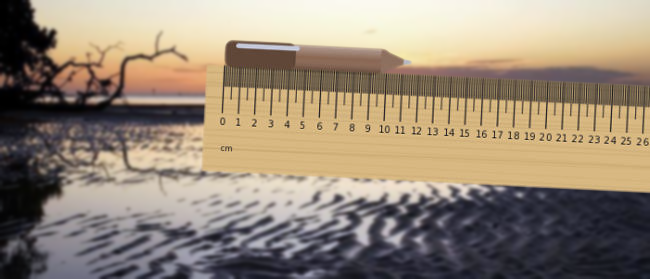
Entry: cm 11.5
